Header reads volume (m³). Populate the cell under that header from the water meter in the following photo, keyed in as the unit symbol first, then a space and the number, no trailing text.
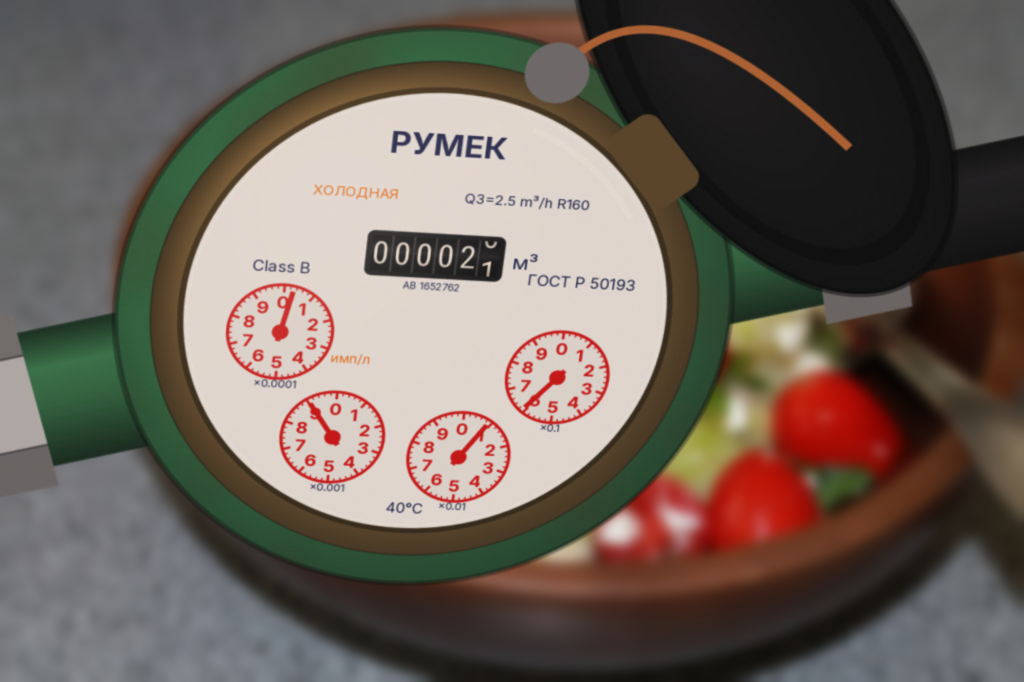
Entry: m³ 20.6090
